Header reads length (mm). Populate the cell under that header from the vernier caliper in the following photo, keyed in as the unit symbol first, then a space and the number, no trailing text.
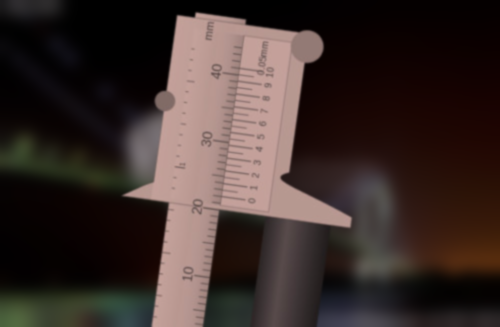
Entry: mm 22.0
